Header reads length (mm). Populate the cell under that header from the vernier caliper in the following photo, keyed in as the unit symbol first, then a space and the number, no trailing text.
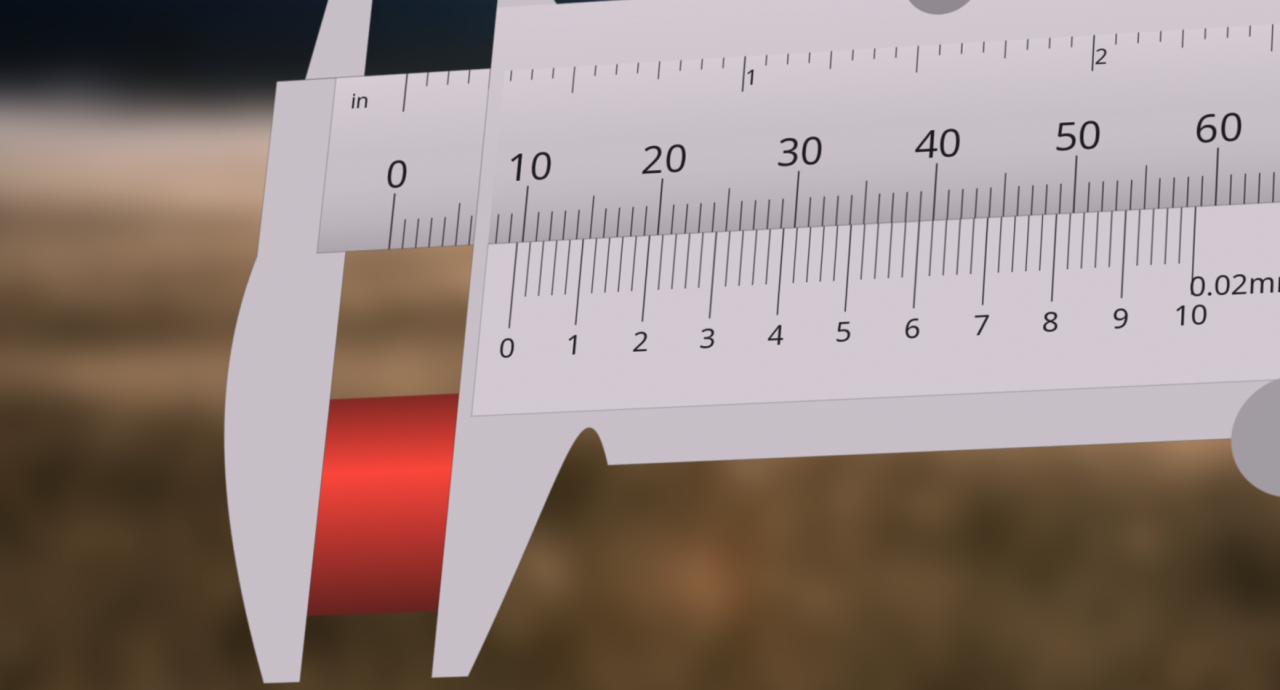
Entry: mm 9.6
